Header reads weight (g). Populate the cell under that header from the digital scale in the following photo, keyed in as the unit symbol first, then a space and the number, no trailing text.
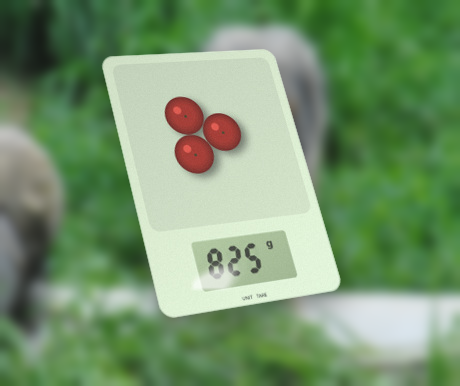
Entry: g 825
